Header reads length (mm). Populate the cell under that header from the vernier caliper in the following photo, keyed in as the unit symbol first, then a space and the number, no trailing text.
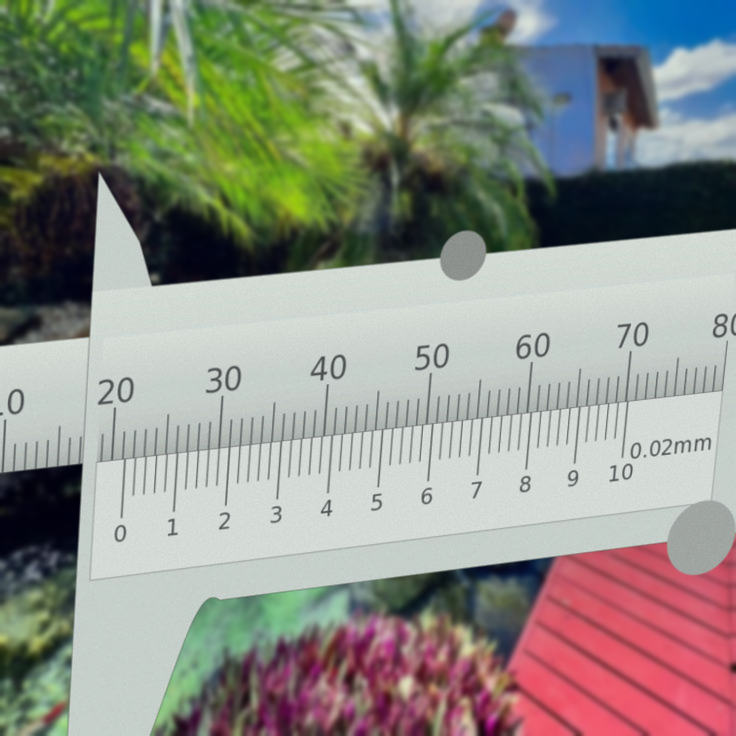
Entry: mm 21.2
